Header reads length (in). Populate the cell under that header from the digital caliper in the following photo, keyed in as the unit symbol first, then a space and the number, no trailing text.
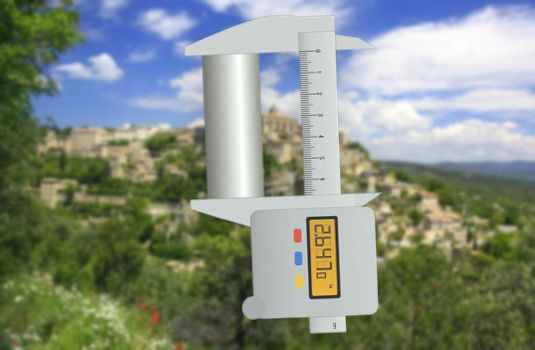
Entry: in 2.6470
